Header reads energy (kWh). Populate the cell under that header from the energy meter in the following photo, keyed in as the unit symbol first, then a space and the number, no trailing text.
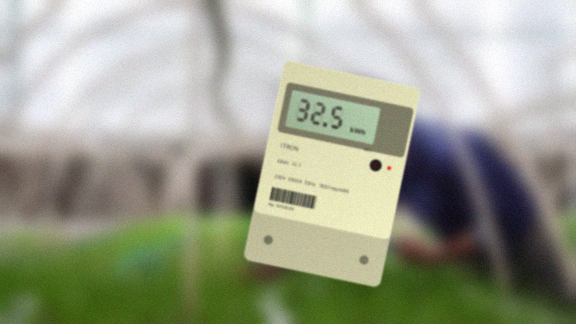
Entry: kWh 32.5
